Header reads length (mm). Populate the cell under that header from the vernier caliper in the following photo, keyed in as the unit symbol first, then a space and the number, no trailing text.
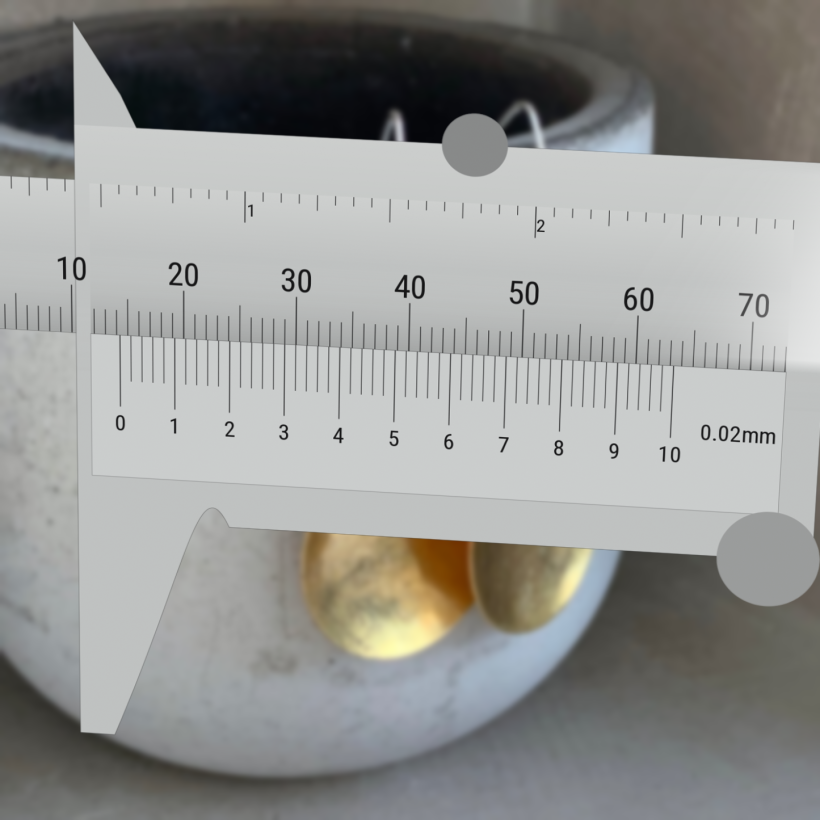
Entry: mm 14.3
